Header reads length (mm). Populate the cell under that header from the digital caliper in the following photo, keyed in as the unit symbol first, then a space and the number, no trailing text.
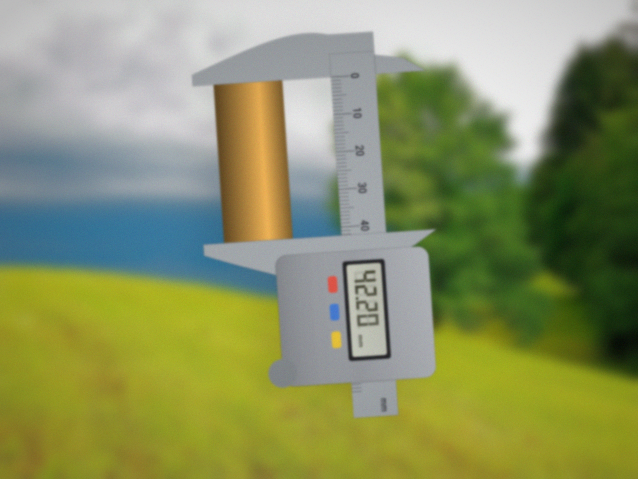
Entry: mm 42.20
